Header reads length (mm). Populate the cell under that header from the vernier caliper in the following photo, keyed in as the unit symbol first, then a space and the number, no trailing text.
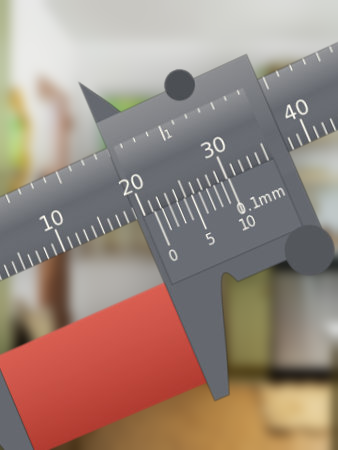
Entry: mm 21.2
